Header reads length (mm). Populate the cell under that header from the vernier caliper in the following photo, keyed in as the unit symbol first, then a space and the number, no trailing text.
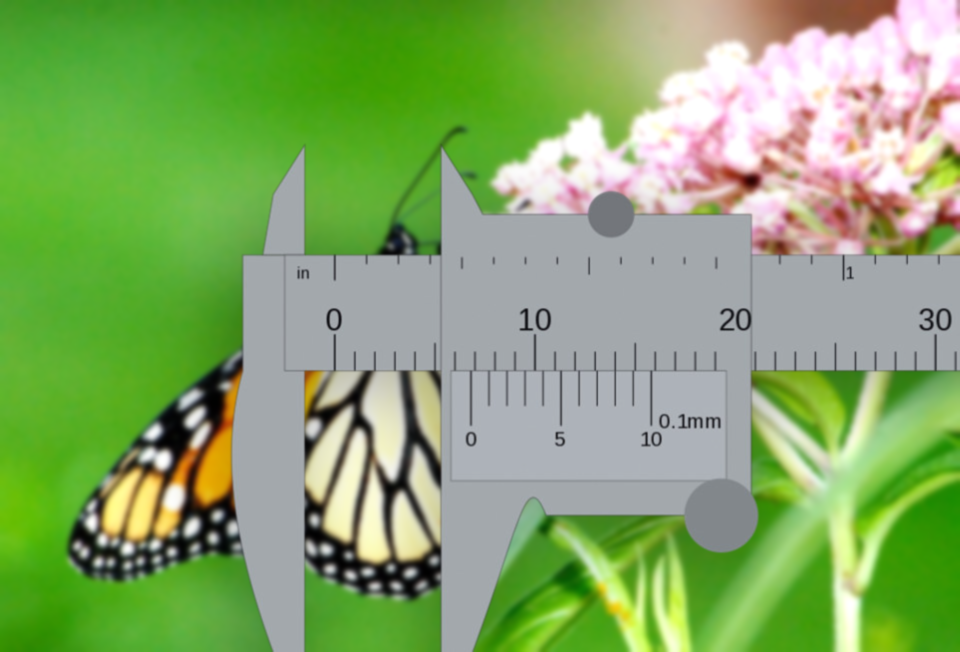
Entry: mm 6.8
